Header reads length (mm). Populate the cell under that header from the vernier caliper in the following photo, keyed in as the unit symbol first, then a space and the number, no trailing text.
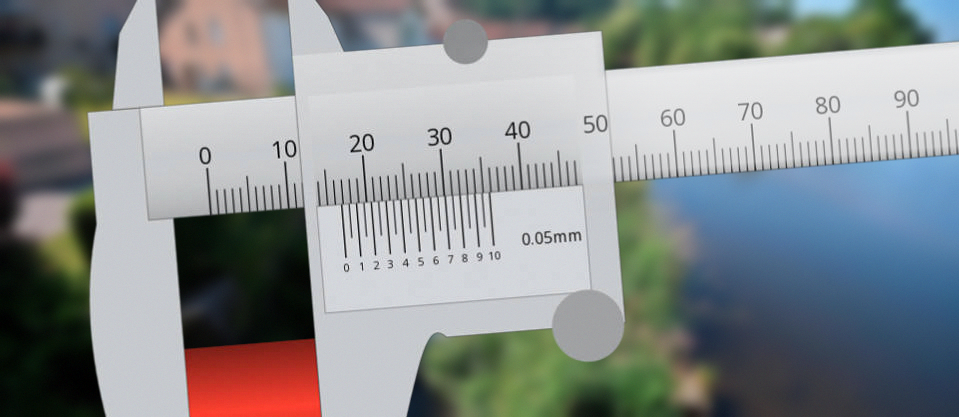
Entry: mm 16.8
